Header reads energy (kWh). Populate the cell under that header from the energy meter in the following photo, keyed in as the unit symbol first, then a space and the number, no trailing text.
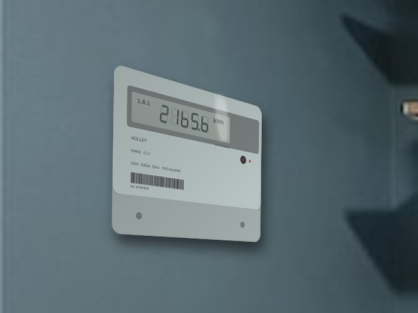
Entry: kWh 2165.6
